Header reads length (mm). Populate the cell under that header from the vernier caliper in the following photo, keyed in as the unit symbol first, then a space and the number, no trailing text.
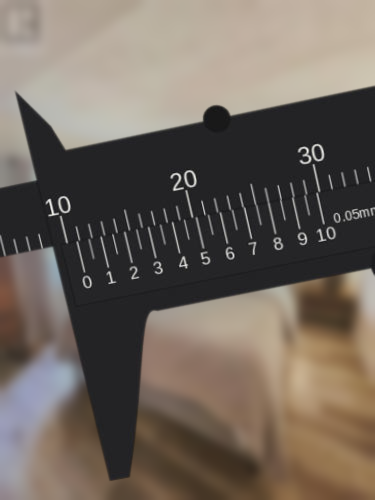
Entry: mm 10.8
